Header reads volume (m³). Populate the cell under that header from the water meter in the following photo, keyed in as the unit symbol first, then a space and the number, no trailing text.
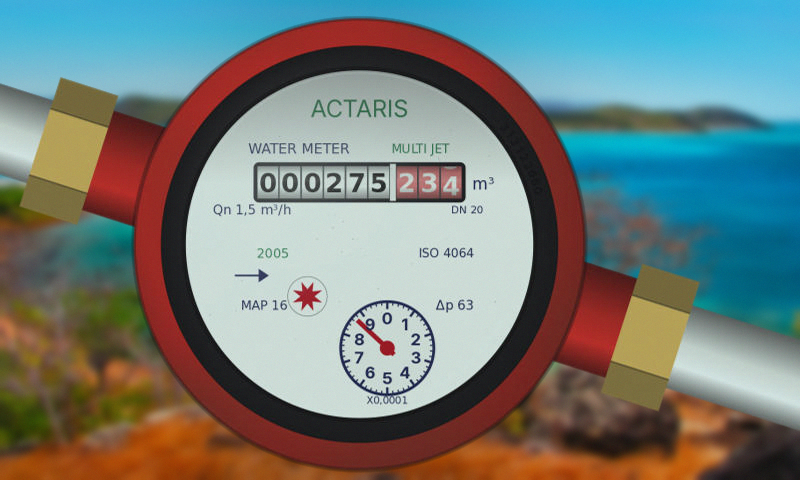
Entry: m³ 275.2338
